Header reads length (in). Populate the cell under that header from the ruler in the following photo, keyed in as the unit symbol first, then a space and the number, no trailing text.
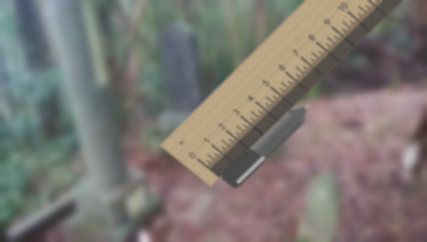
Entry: in 5.5
